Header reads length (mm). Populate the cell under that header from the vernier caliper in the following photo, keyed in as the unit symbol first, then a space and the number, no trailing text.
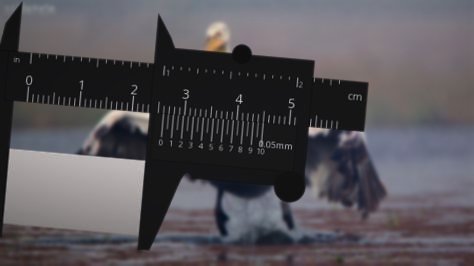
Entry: mm 26.0
